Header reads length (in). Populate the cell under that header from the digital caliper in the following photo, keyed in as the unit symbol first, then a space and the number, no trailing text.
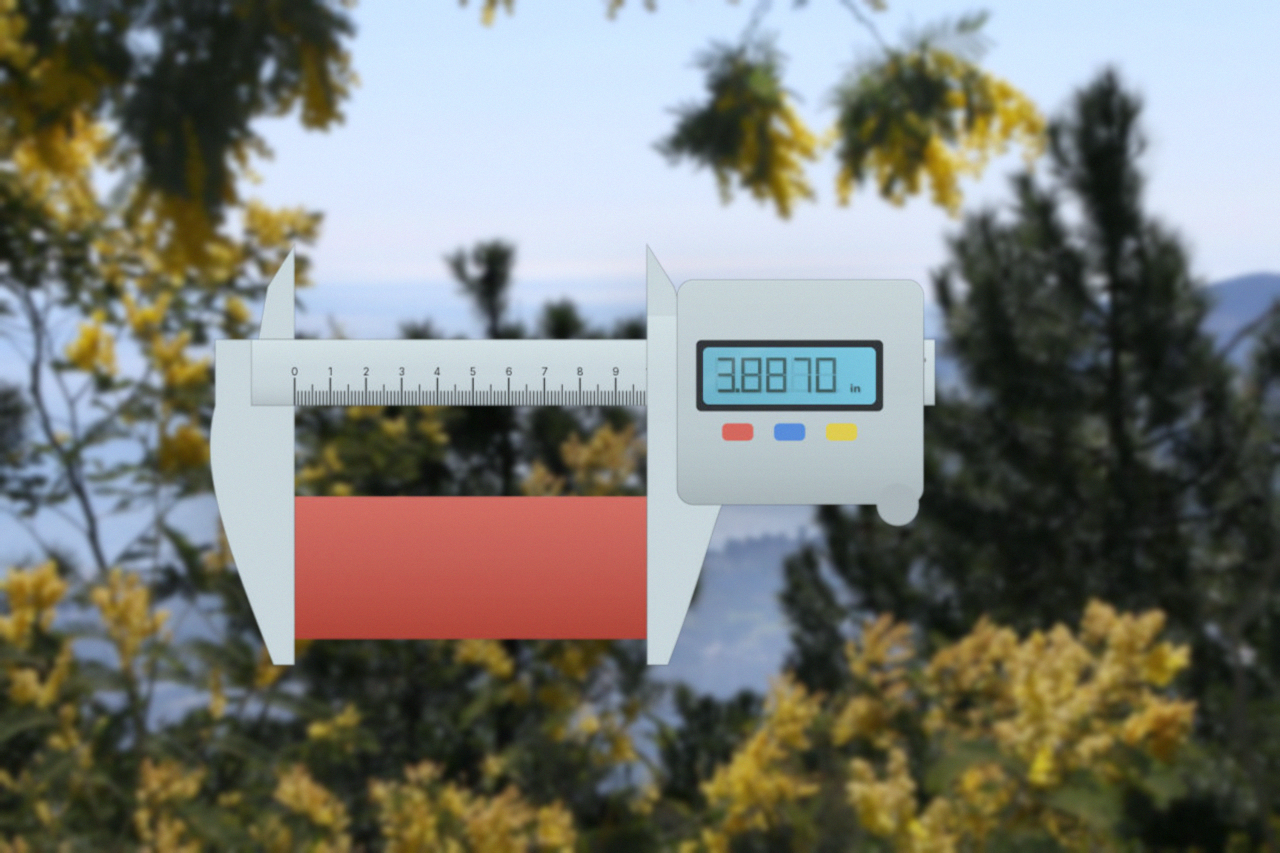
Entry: in 3.8870
